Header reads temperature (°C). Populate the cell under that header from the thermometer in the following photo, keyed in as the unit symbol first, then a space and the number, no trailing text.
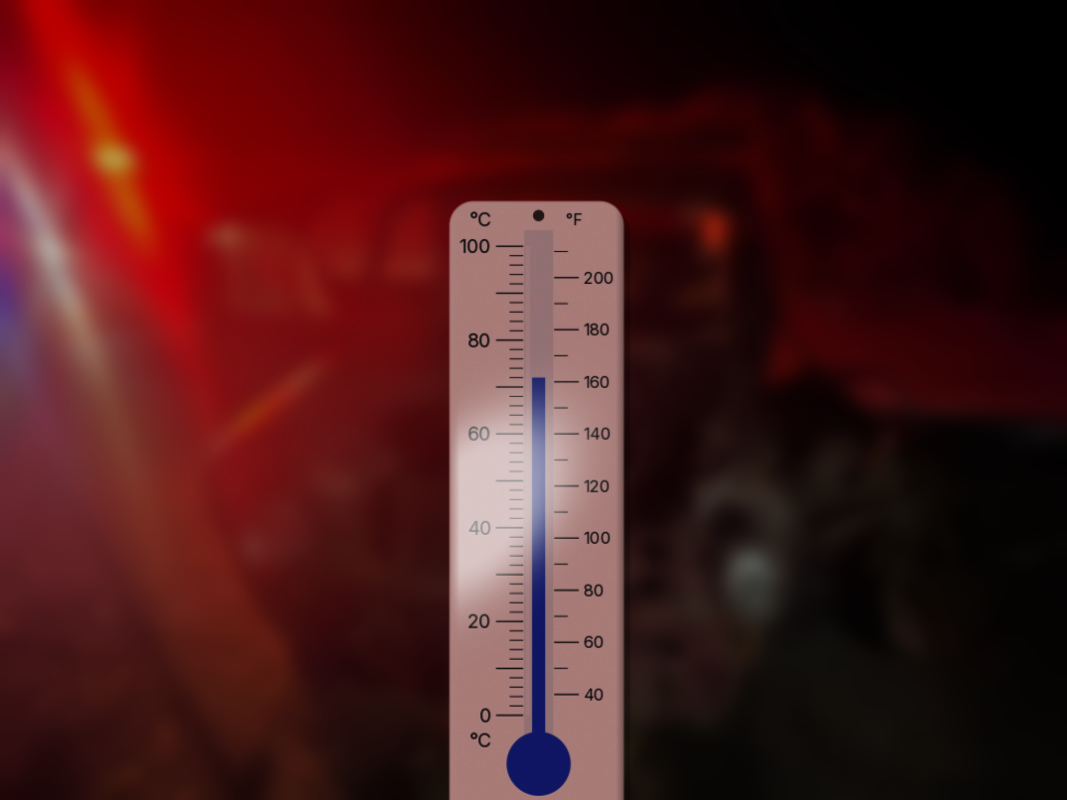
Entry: °C 72
